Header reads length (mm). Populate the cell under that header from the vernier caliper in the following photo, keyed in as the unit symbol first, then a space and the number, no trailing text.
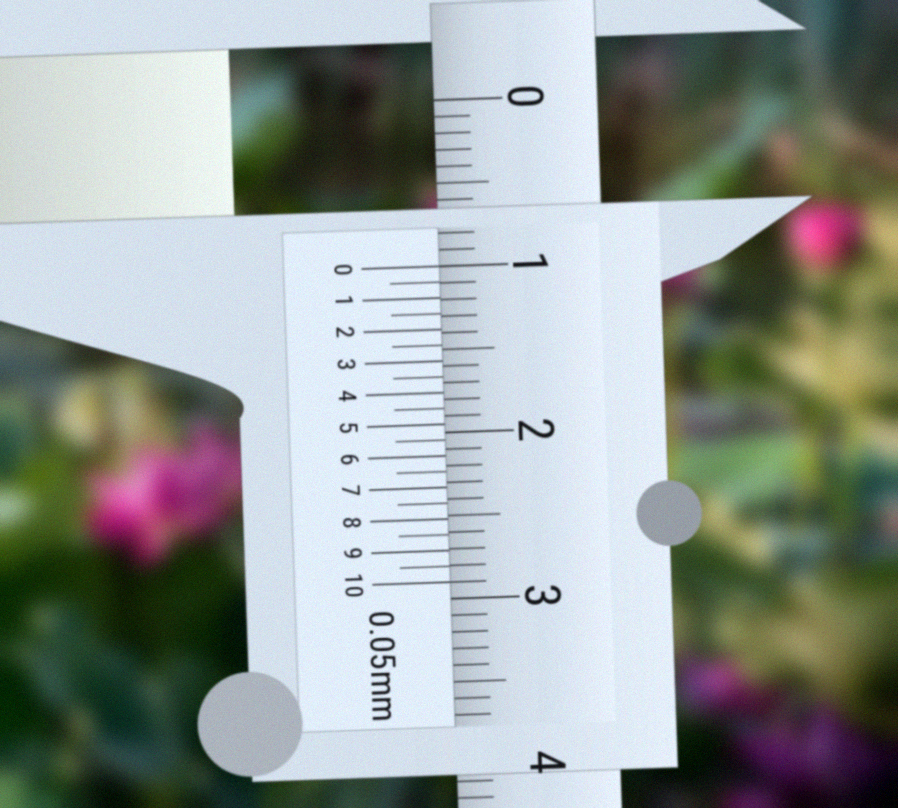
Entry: mm 10.0
